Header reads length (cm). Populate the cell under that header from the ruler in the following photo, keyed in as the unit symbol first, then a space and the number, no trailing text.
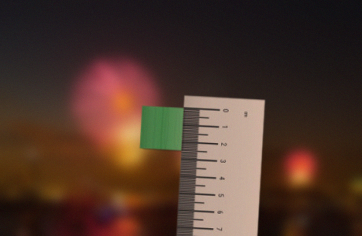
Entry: cm 2.5
